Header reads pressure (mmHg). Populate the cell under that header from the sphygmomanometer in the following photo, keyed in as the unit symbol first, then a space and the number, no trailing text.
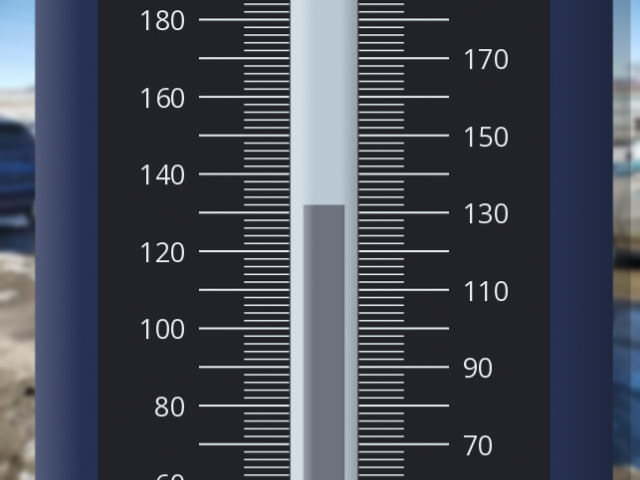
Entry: mmHg 132
